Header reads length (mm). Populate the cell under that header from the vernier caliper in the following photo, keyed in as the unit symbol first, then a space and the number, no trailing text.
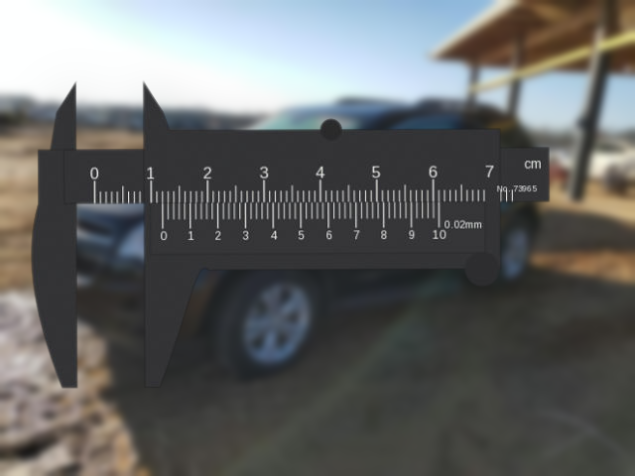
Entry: mm 12.0
